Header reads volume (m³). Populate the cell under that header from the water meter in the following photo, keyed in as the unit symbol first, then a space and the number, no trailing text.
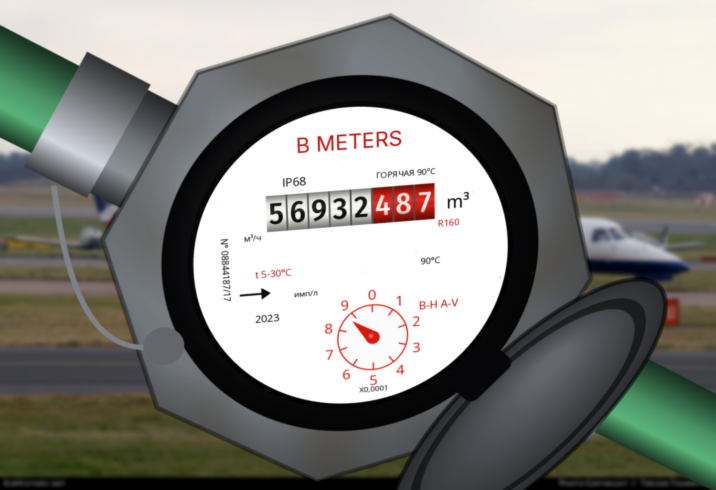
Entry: m³ 56932.4878
